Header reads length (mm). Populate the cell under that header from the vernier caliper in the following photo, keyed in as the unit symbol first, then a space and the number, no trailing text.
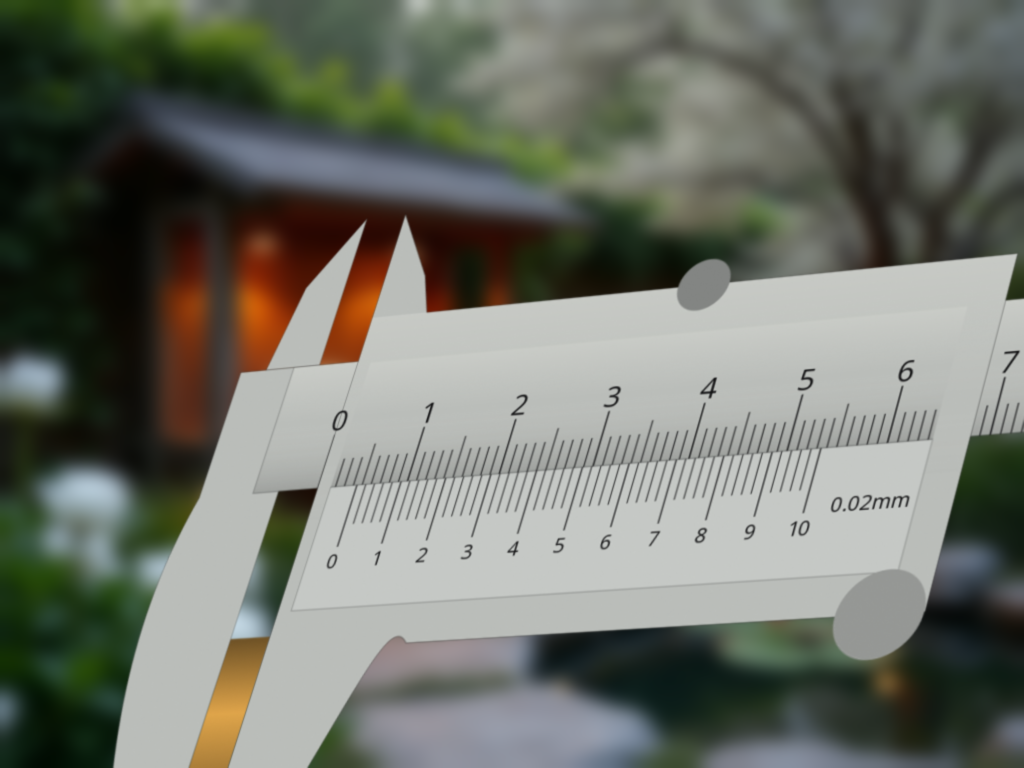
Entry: mm 4.4
